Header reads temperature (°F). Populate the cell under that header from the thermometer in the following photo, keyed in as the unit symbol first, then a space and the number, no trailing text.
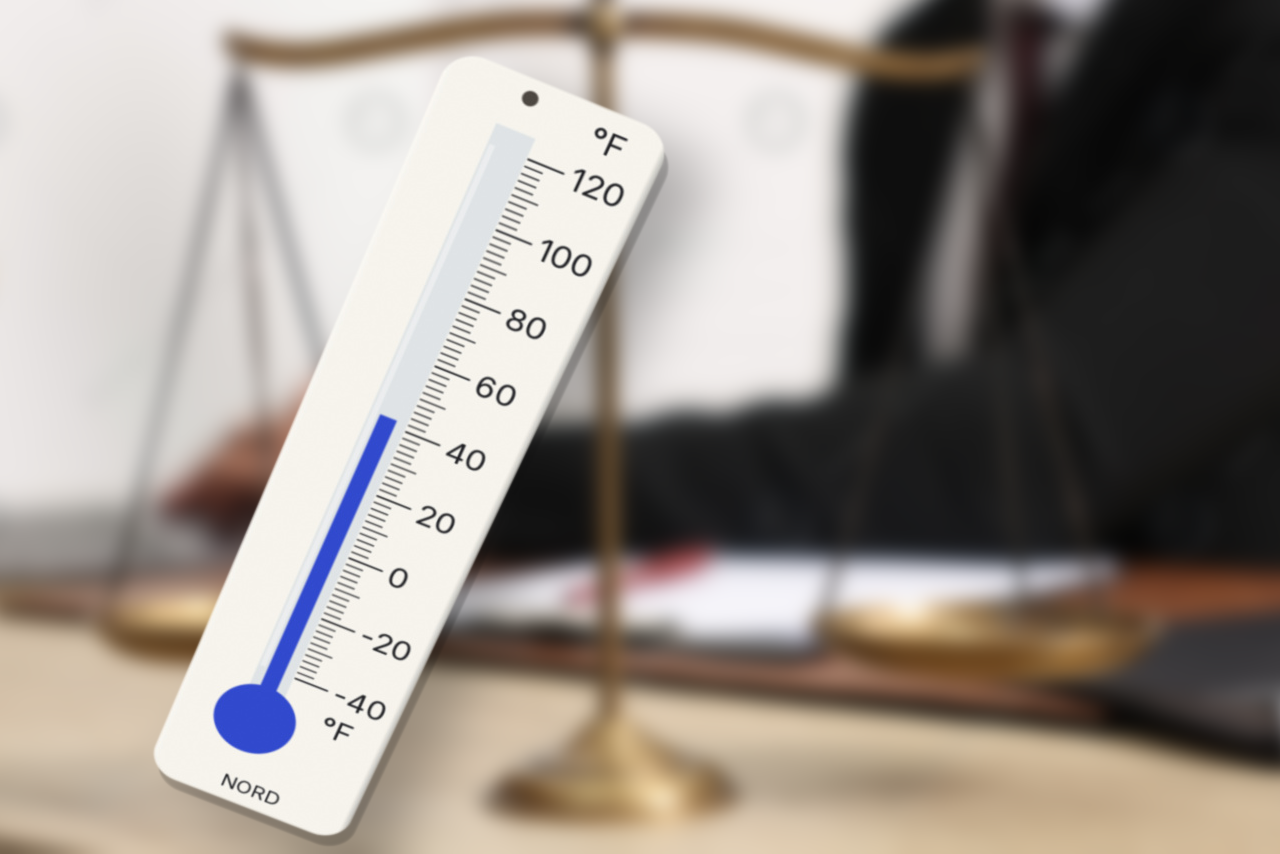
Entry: °F 42
